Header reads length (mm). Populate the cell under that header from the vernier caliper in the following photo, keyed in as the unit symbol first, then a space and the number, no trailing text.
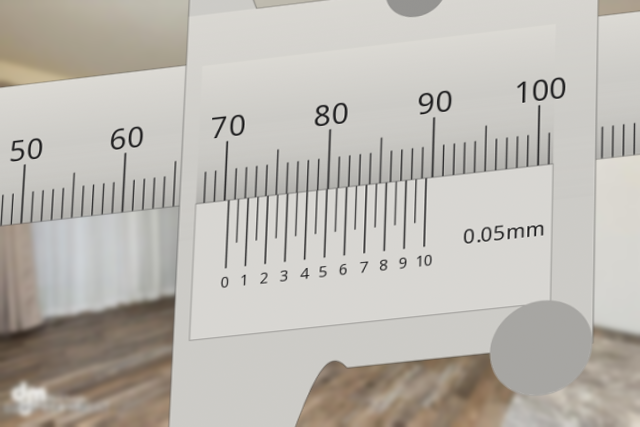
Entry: mm 70.4
